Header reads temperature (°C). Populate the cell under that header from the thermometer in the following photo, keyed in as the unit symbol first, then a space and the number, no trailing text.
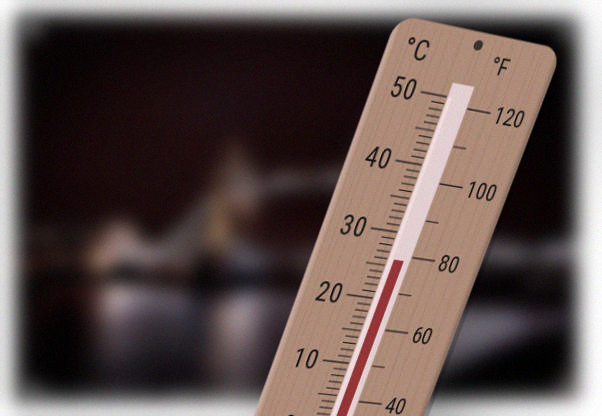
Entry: °C 26
